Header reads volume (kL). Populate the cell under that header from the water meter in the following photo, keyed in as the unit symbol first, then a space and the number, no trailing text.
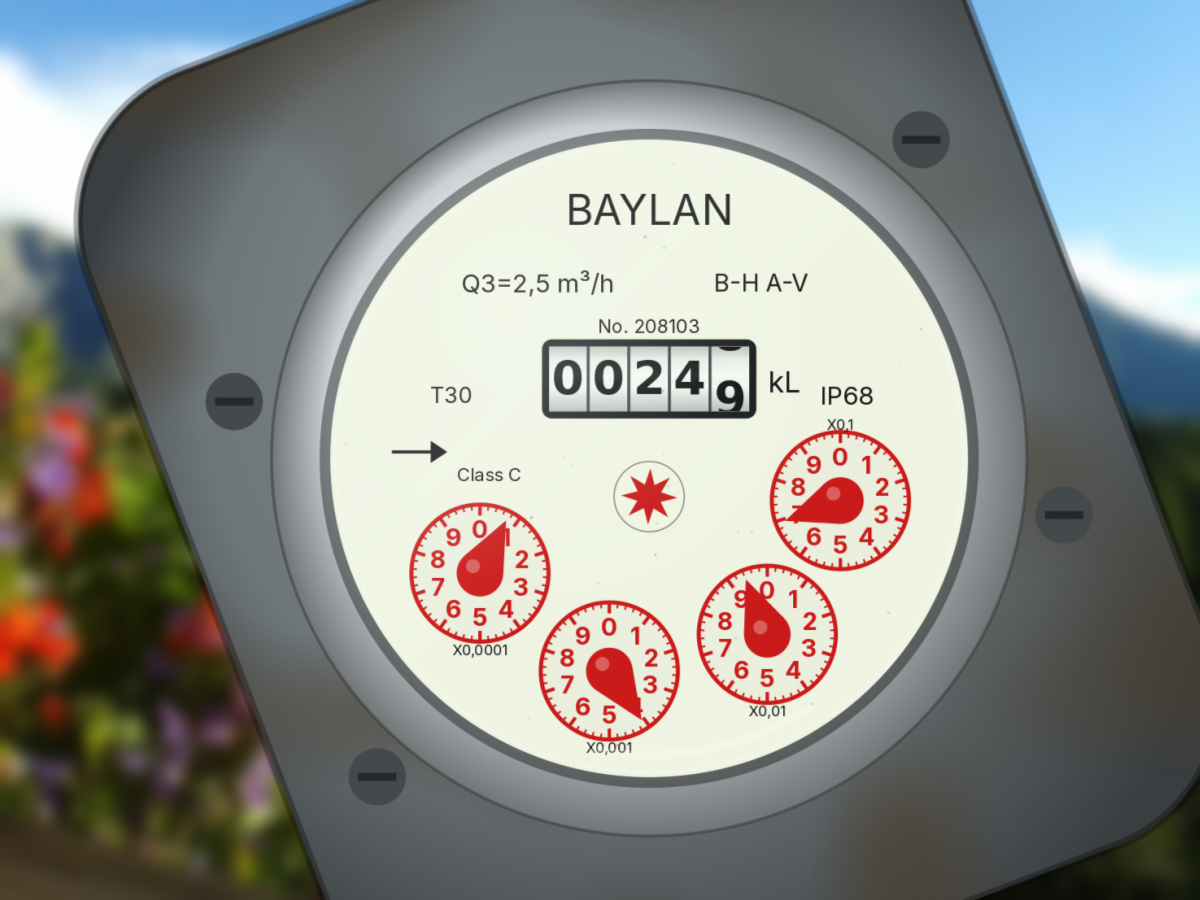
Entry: kL 248.6940
